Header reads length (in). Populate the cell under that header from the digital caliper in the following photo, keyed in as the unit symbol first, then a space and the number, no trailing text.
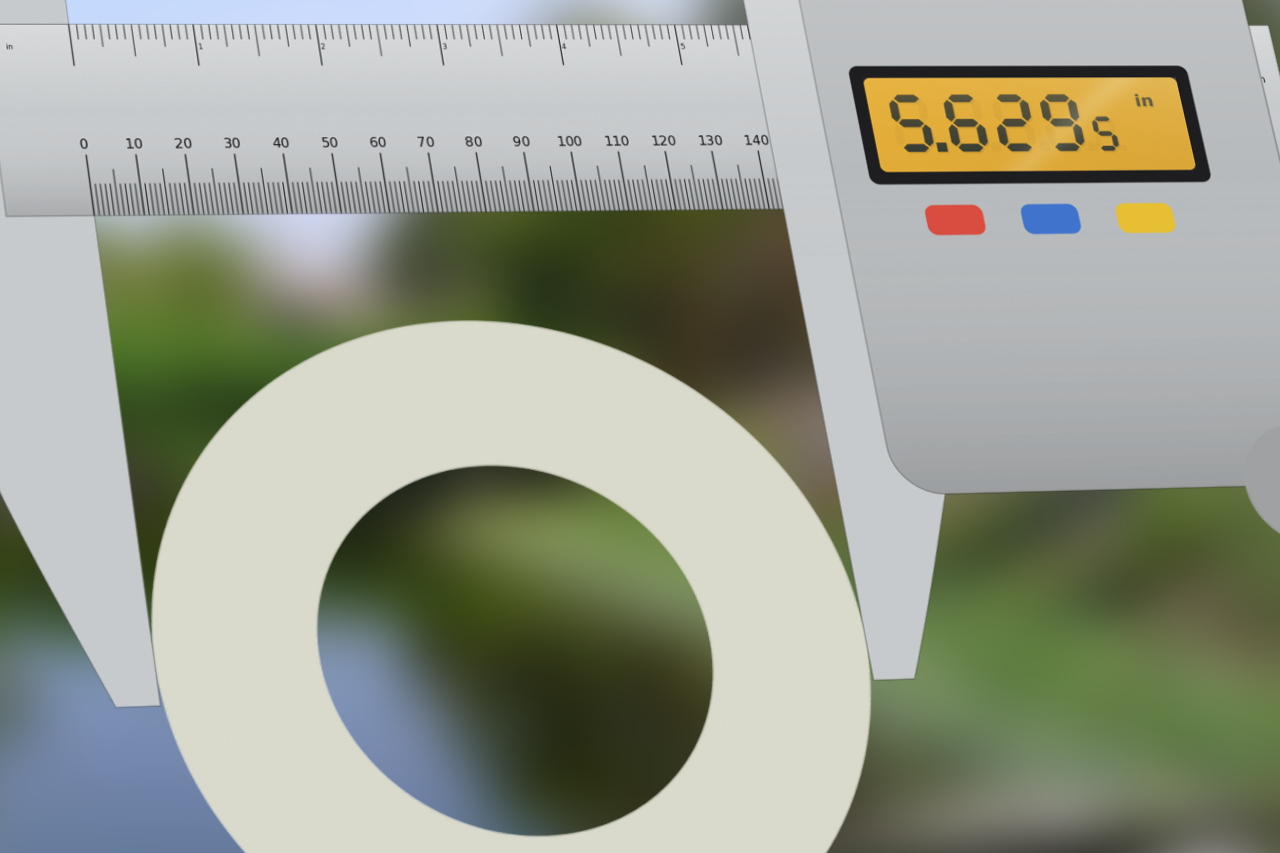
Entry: in 5.6295
